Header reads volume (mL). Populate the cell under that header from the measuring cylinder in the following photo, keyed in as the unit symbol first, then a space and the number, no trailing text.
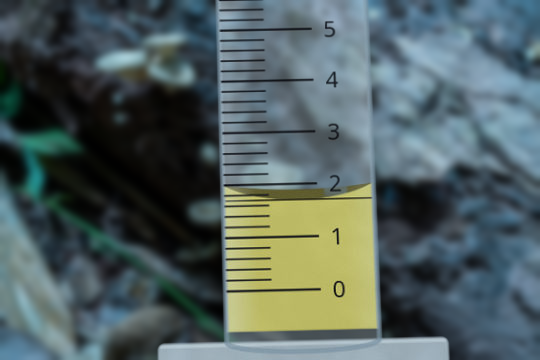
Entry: mL 1.7
